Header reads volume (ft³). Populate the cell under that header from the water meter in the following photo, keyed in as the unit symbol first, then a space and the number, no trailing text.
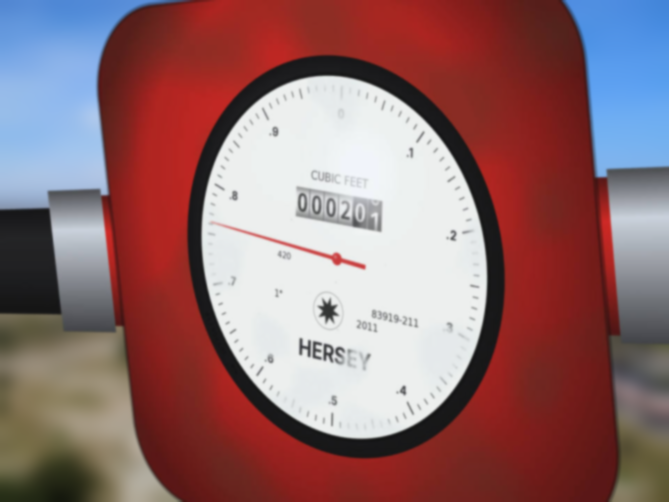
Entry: ft³ 200.76
